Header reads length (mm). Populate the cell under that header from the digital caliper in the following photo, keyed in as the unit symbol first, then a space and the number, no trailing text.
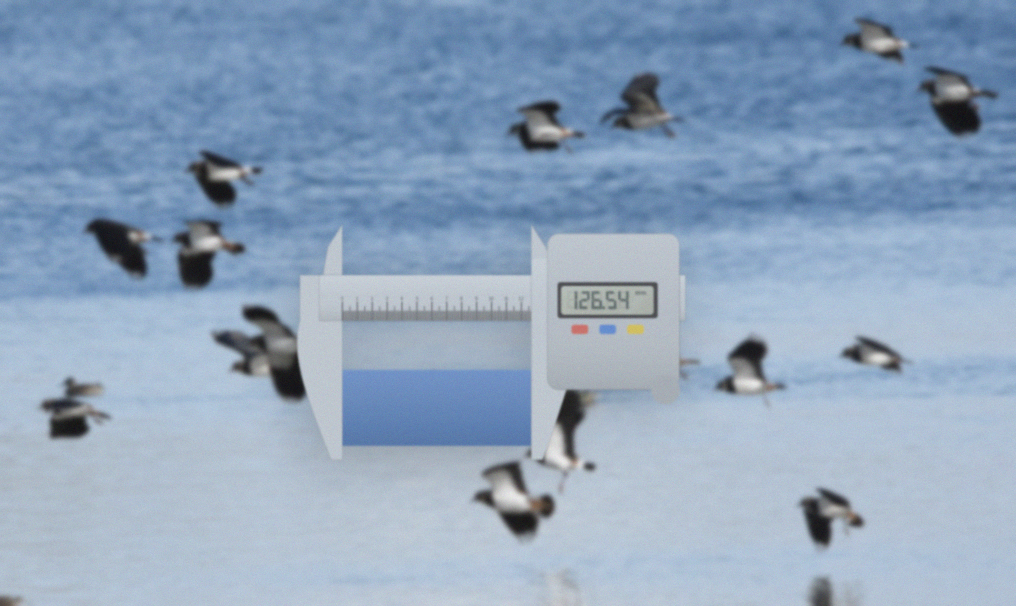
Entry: mm 126.54
